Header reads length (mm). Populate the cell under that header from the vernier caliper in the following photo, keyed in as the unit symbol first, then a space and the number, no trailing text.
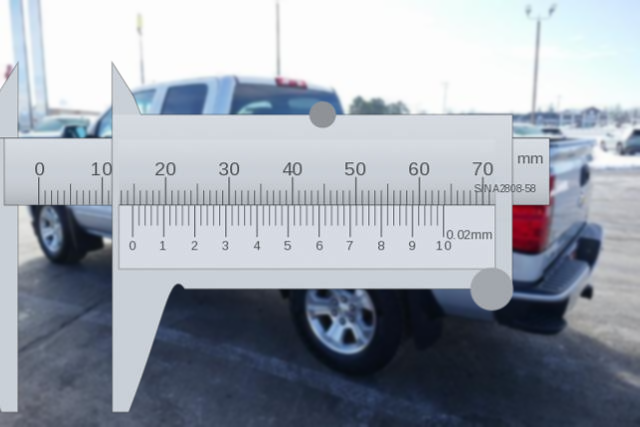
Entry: mm 14.8
